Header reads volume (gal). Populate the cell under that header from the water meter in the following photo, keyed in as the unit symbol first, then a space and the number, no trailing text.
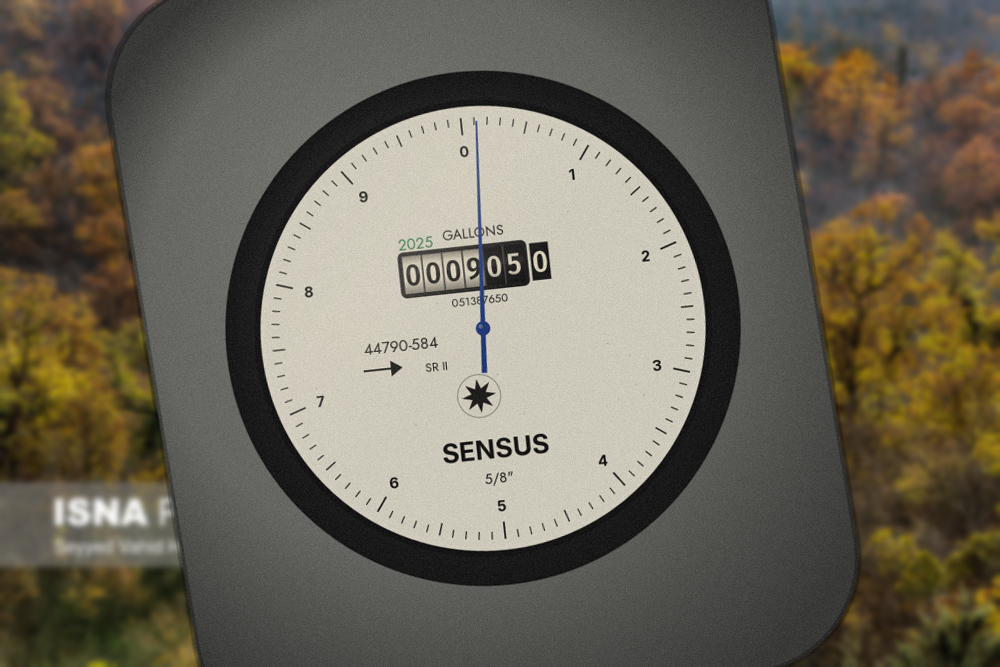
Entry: gal 9050.1
